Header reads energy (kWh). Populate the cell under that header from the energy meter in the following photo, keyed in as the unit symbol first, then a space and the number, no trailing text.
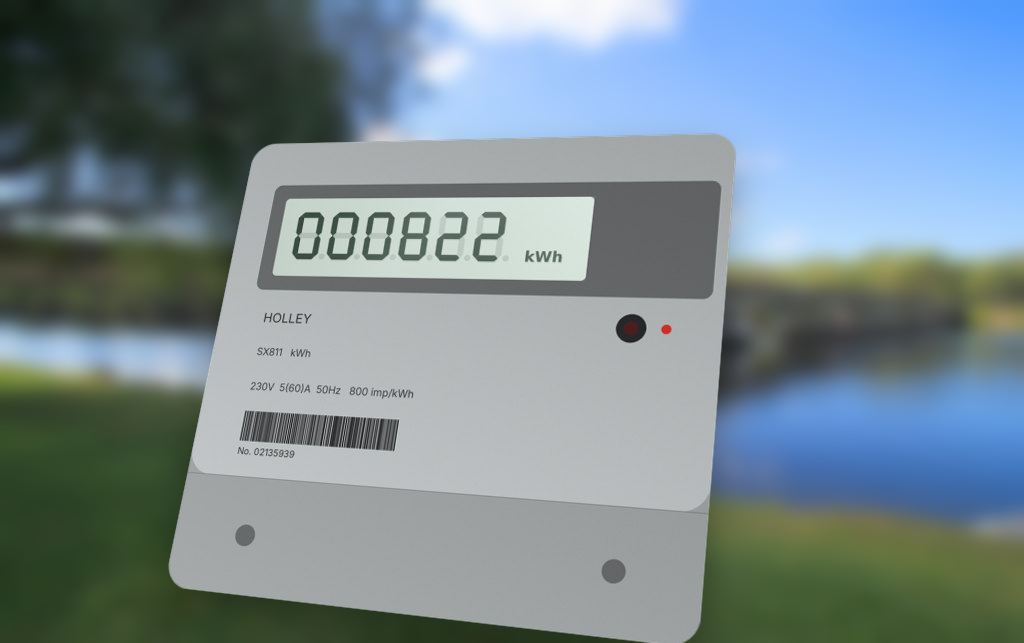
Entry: kWh 822
